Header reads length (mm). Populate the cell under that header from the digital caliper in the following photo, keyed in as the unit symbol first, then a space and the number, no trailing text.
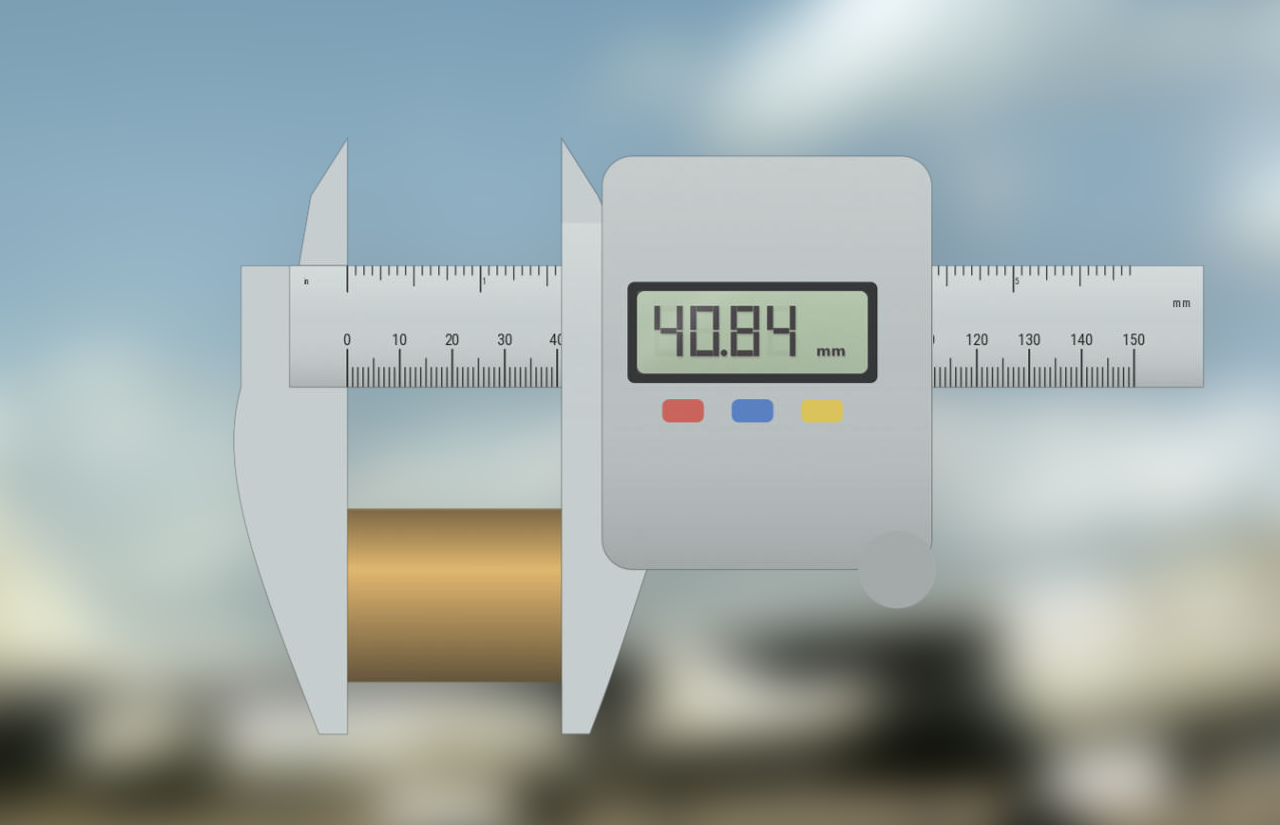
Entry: mm 40.84
